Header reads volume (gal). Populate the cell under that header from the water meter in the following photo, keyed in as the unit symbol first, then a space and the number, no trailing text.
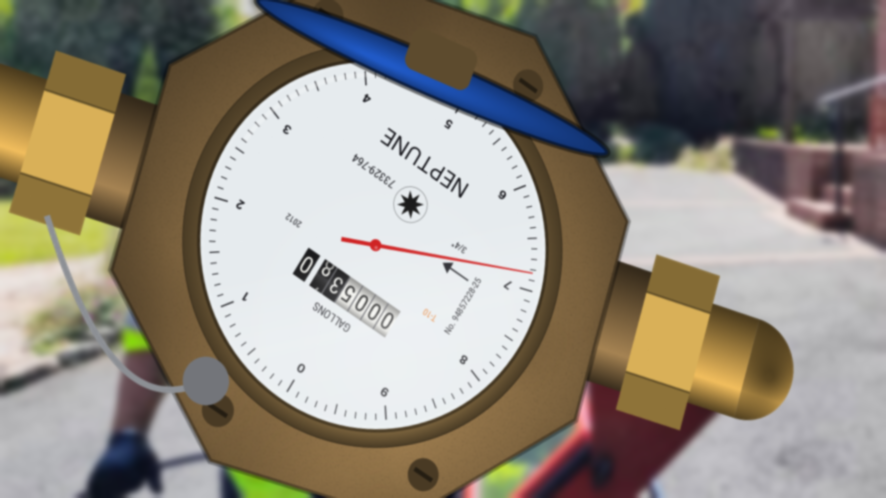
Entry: gal 5376.8
